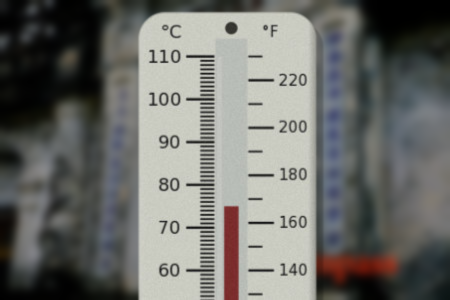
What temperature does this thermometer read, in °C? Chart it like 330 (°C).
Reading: 75 (°C)
